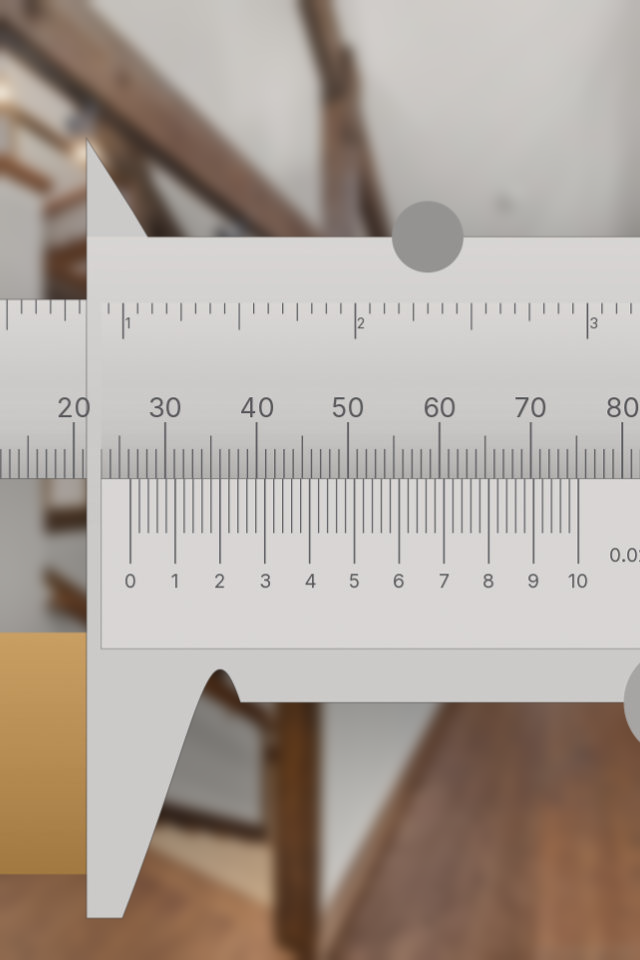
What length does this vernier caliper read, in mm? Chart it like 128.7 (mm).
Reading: 26.2 (mm)
